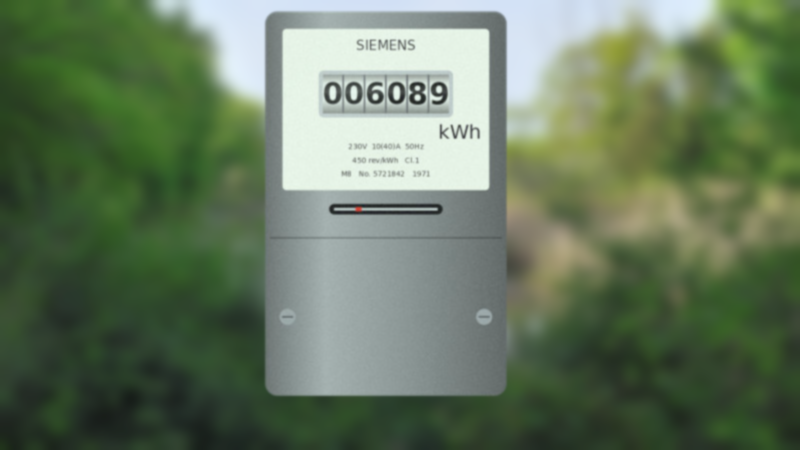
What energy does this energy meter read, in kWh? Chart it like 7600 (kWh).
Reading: 6089 (kWh)
